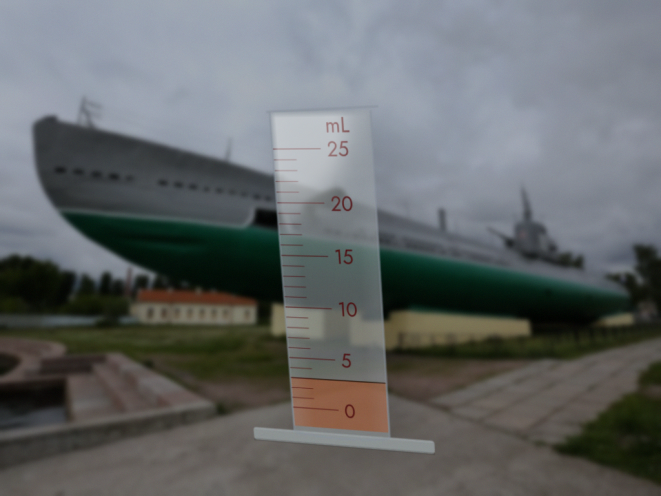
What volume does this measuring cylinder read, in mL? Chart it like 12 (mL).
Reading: 3 (mL)
